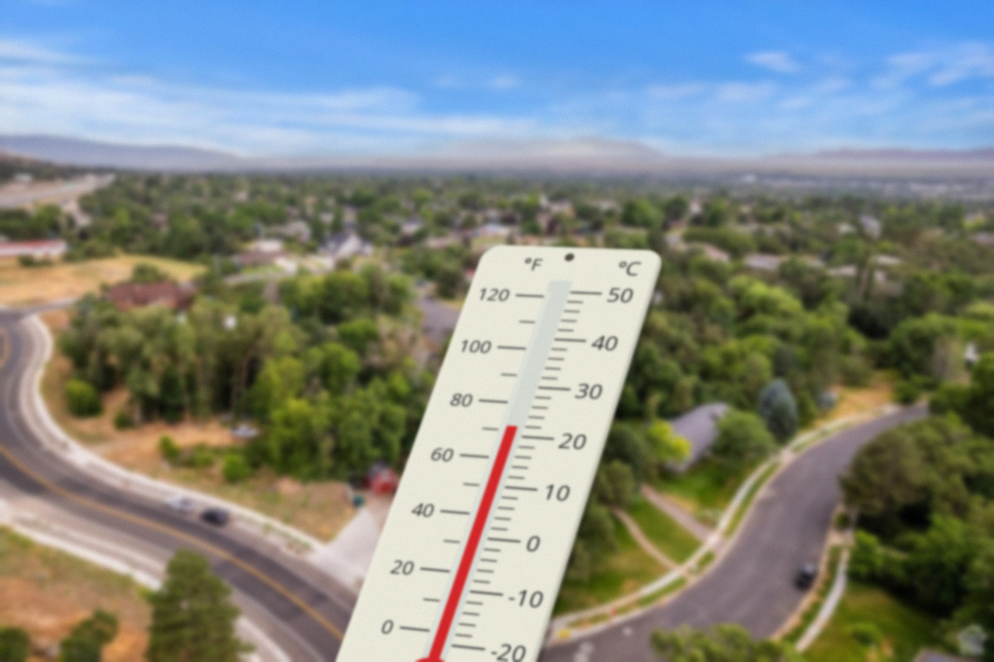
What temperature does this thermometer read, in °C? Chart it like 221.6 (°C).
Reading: 22 (°C)
